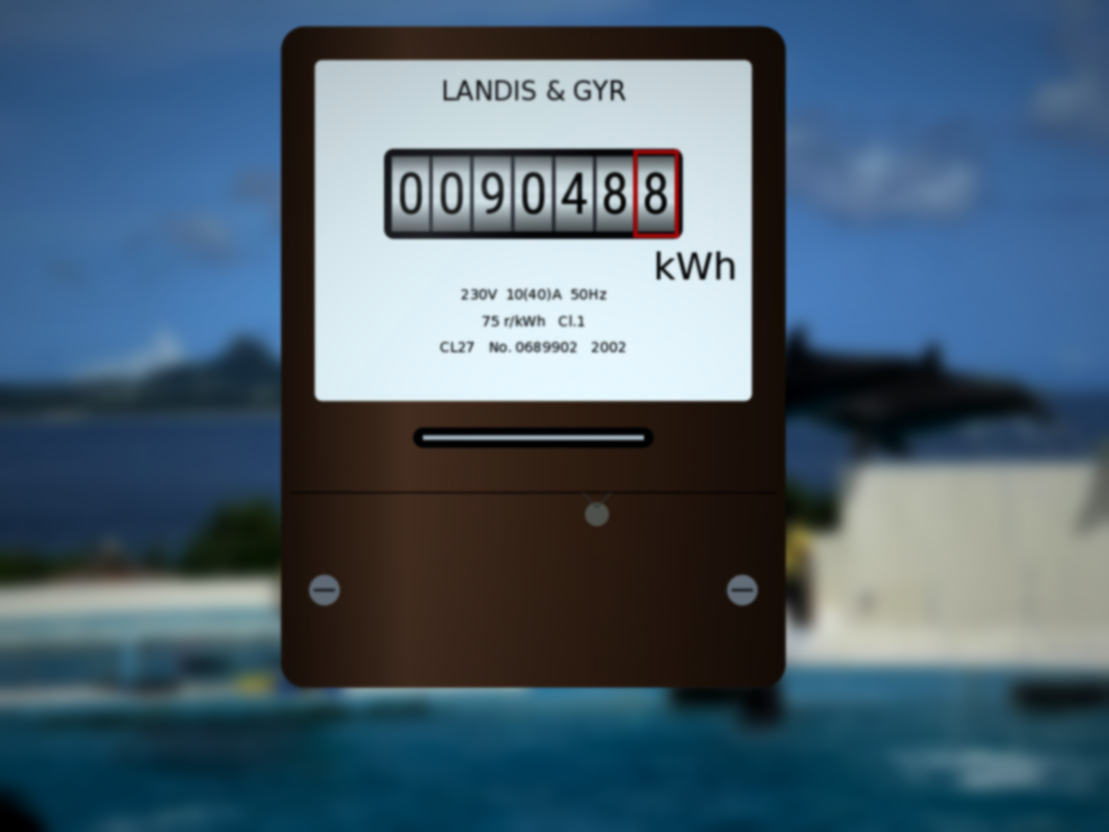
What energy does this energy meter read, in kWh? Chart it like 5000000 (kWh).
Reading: 9048.8 (kWh)
